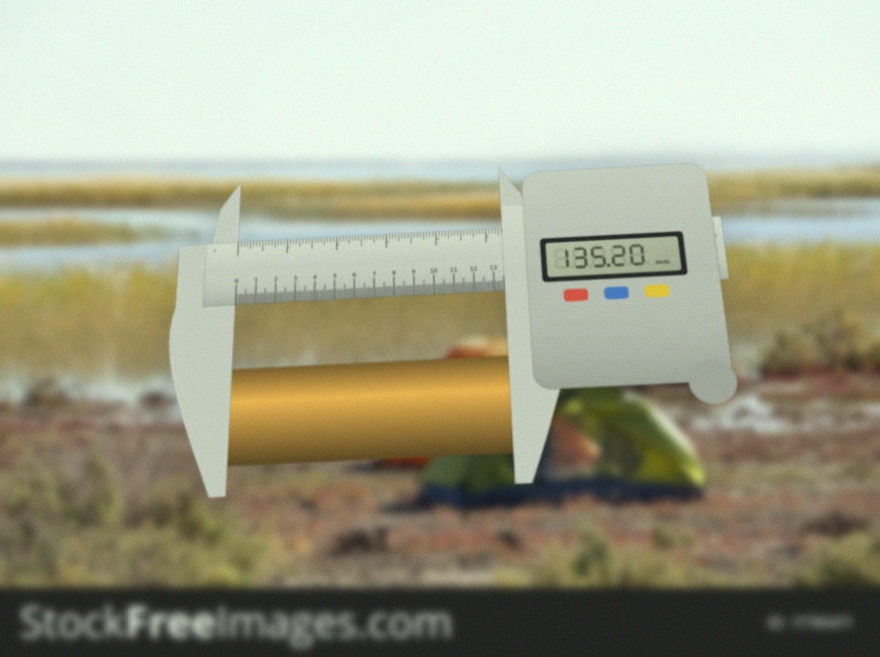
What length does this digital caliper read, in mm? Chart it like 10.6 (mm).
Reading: 135.20 (mm)
